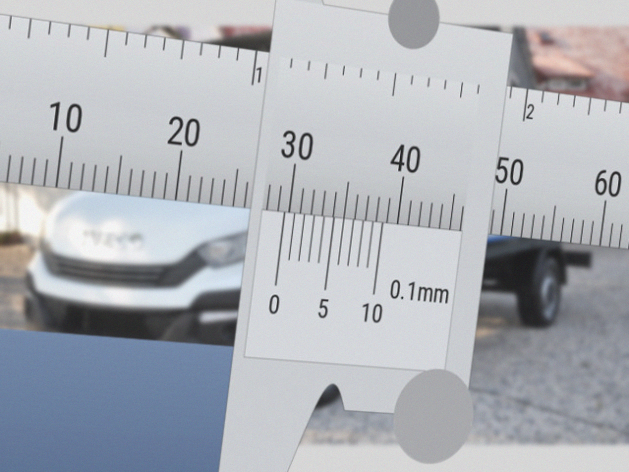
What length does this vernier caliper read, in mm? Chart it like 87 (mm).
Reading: 29.6 (mm)
